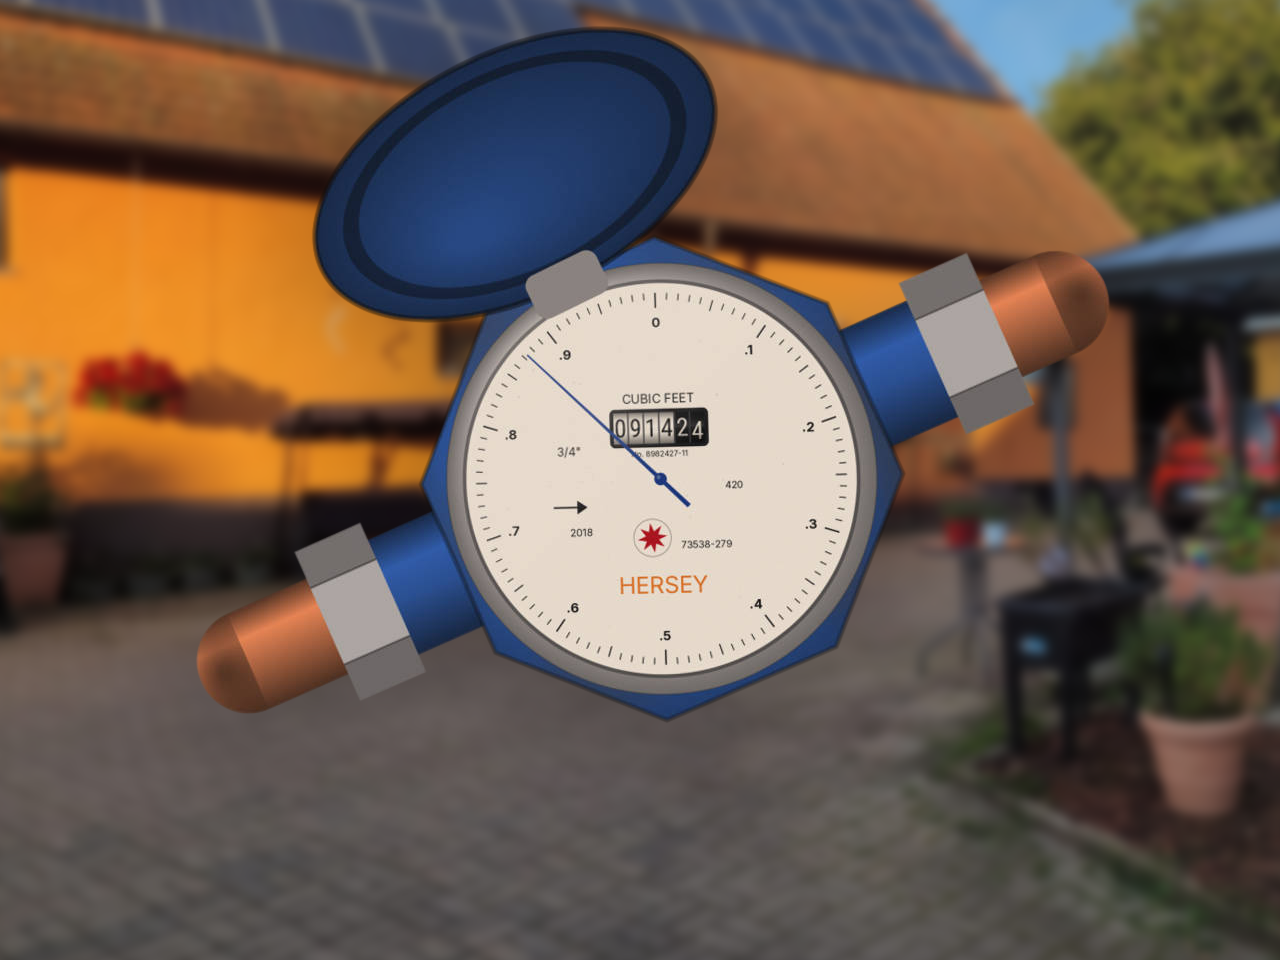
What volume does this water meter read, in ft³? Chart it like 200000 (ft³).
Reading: 91423.87 (ft³)
